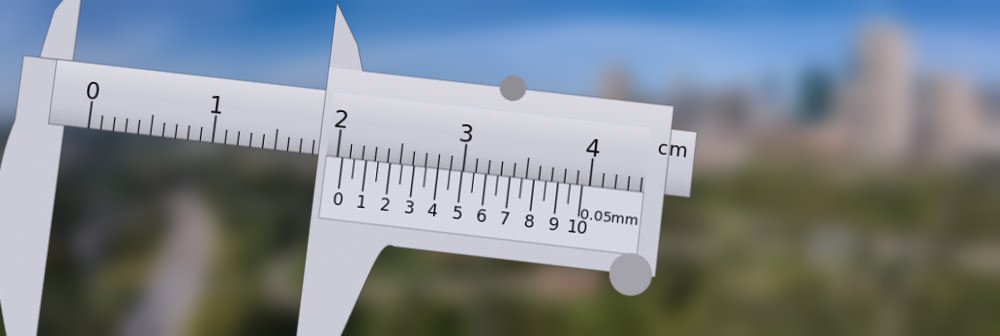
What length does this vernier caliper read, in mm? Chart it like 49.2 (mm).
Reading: 20.4 (mm)
